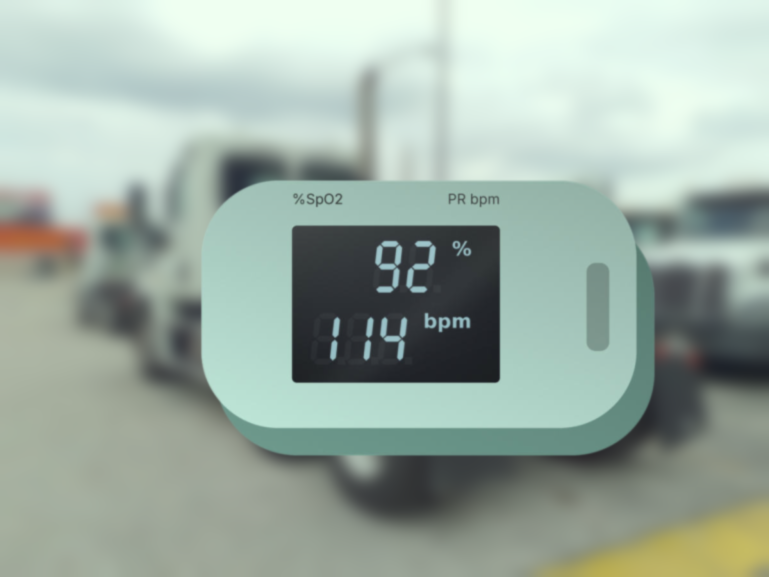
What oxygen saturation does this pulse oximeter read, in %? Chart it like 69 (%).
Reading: 92 (%)
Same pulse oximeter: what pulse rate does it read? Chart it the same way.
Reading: 114 (bpm)
